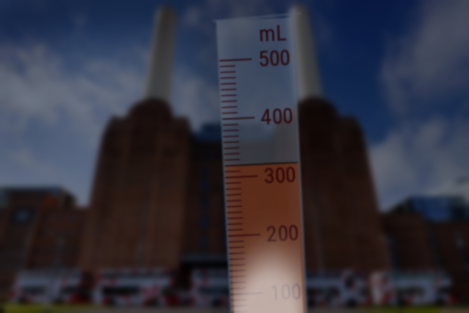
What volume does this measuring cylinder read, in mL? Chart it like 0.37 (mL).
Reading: 320 (mL)
